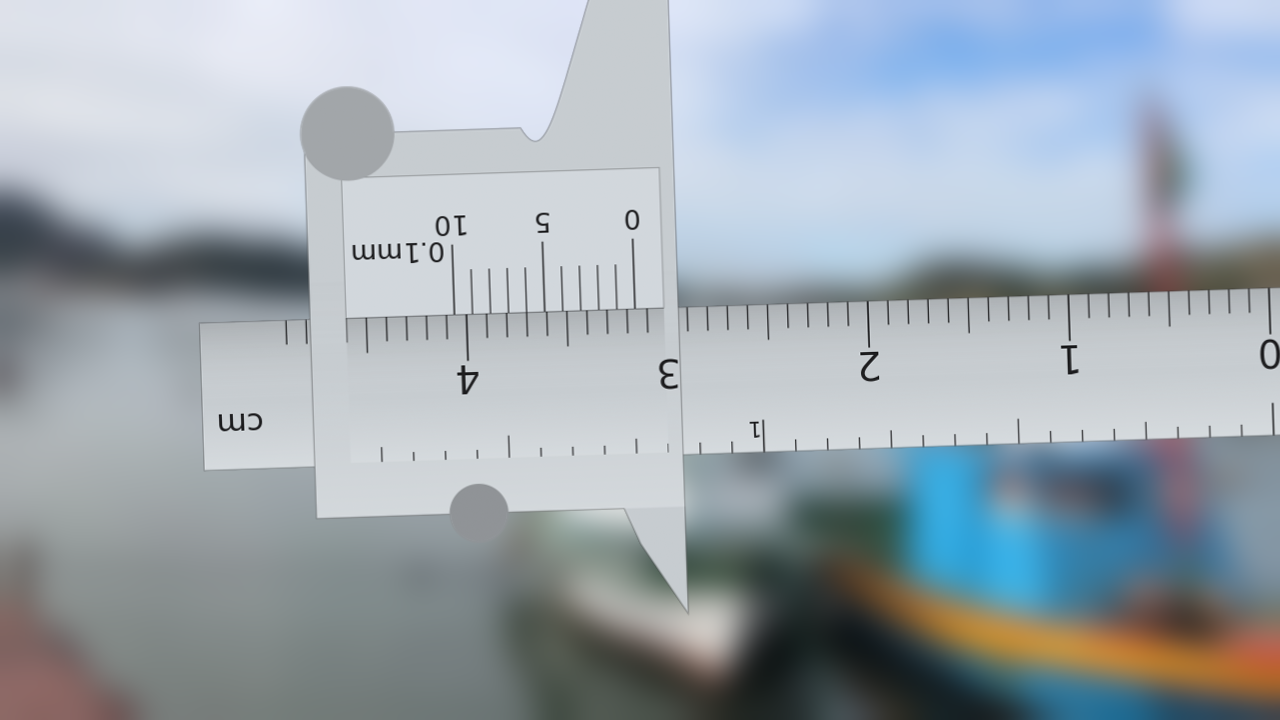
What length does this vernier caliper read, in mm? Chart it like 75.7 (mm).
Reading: 31.6 (mm)
